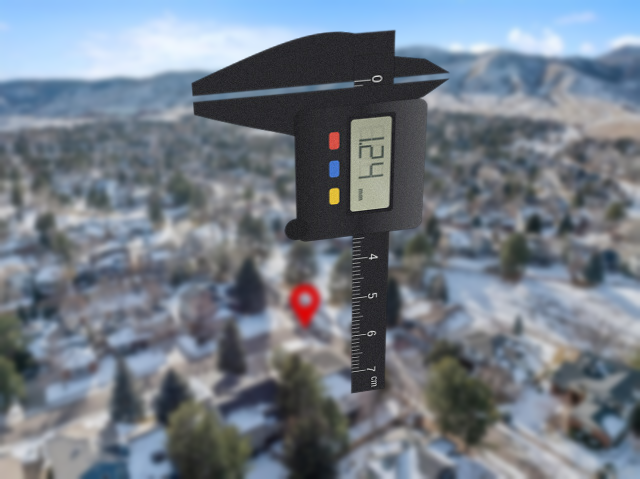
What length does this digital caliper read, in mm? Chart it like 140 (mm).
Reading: 1.24 (mm)
